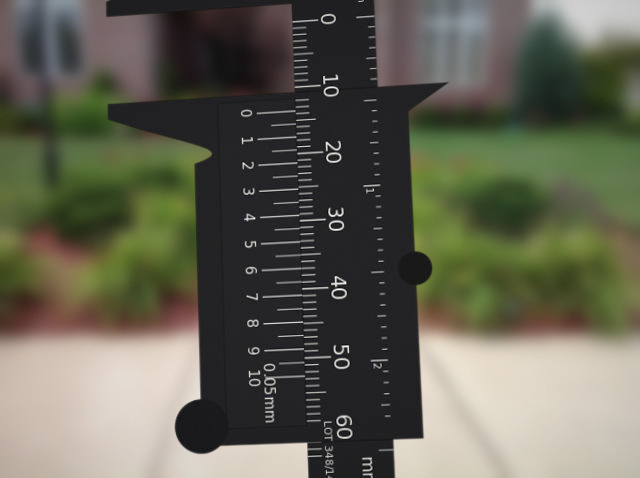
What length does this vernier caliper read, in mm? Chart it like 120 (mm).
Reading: 13.6 (mm)
